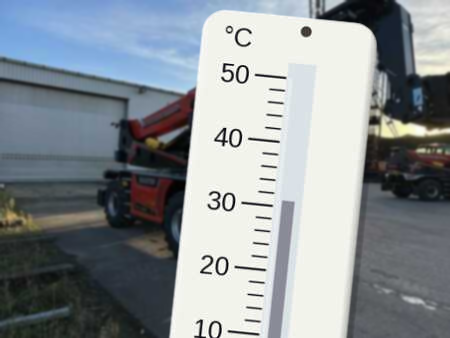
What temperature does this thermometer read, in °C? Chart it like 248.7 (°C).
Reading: 31 (°C)
